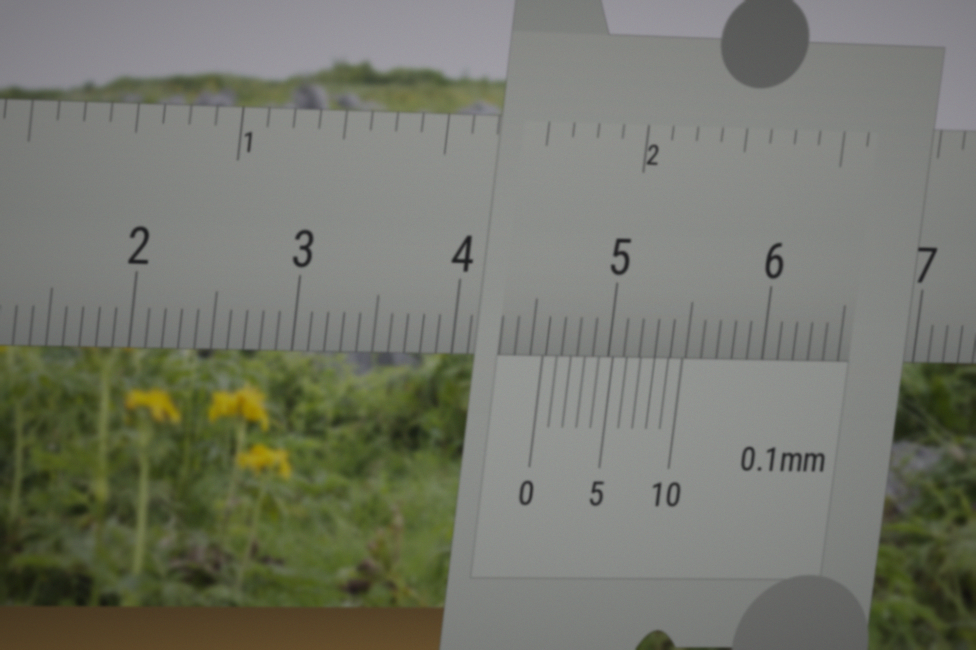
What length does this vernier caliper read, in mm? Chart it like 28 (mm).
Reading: 45.8 (mm)
